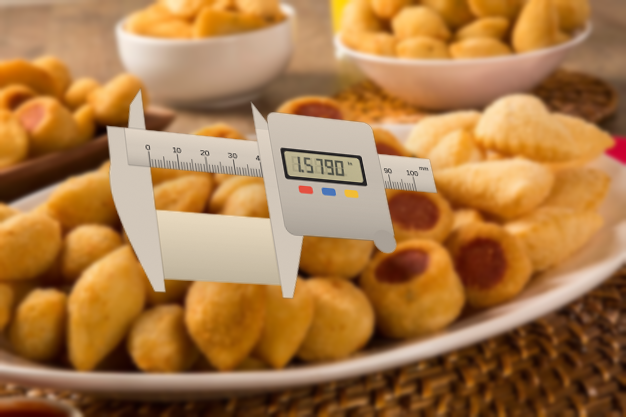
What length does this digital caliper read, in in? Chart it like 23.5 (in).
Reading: 1.5790 (in)
